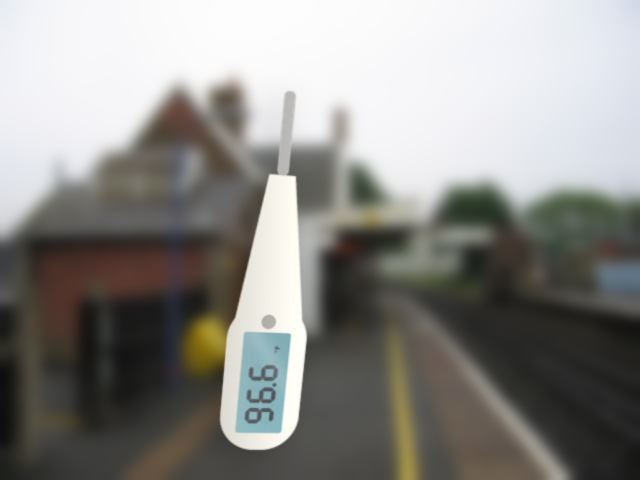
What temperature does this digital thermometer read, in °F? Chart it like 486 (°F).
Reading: 96.6 (°F)
